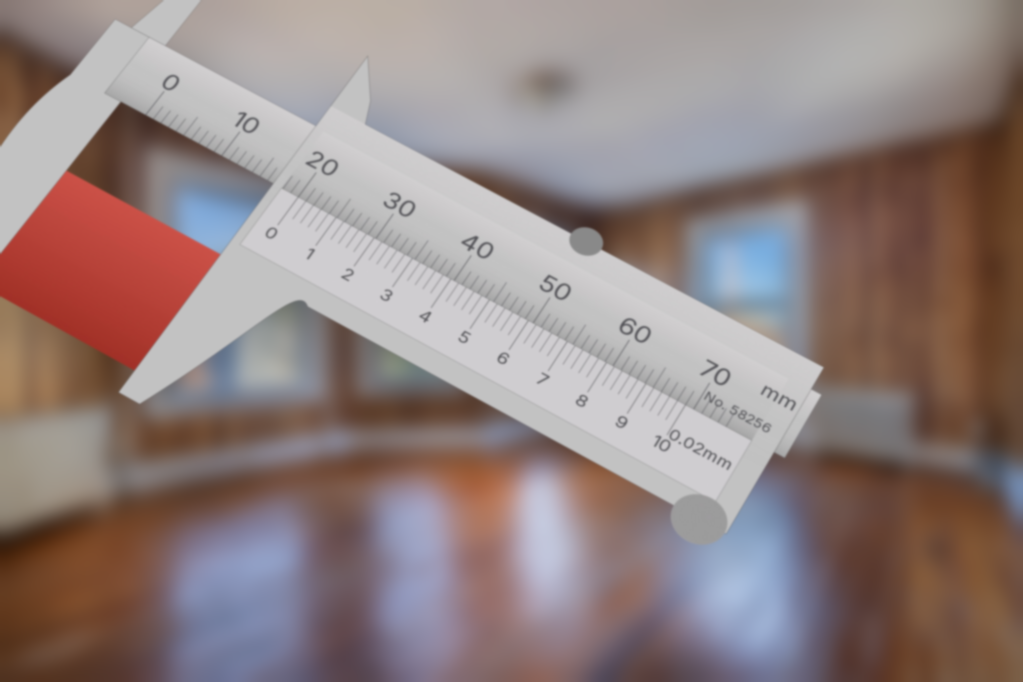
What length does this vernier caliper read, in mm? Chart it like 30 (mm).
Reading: 20.0 (mm)
